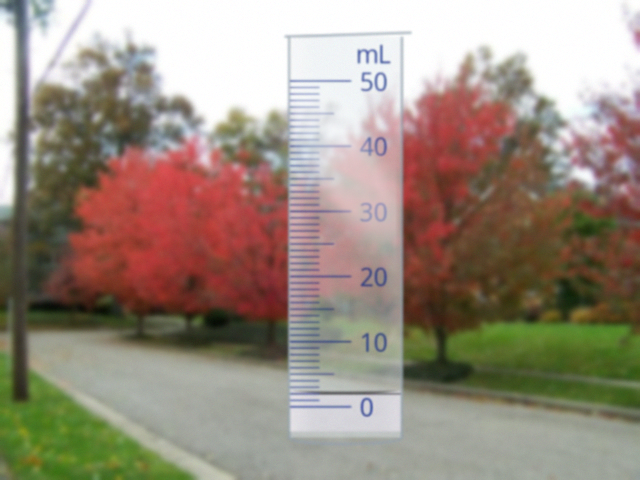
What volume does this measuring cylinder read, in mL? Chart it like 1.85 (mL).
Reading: 2 (mL)
